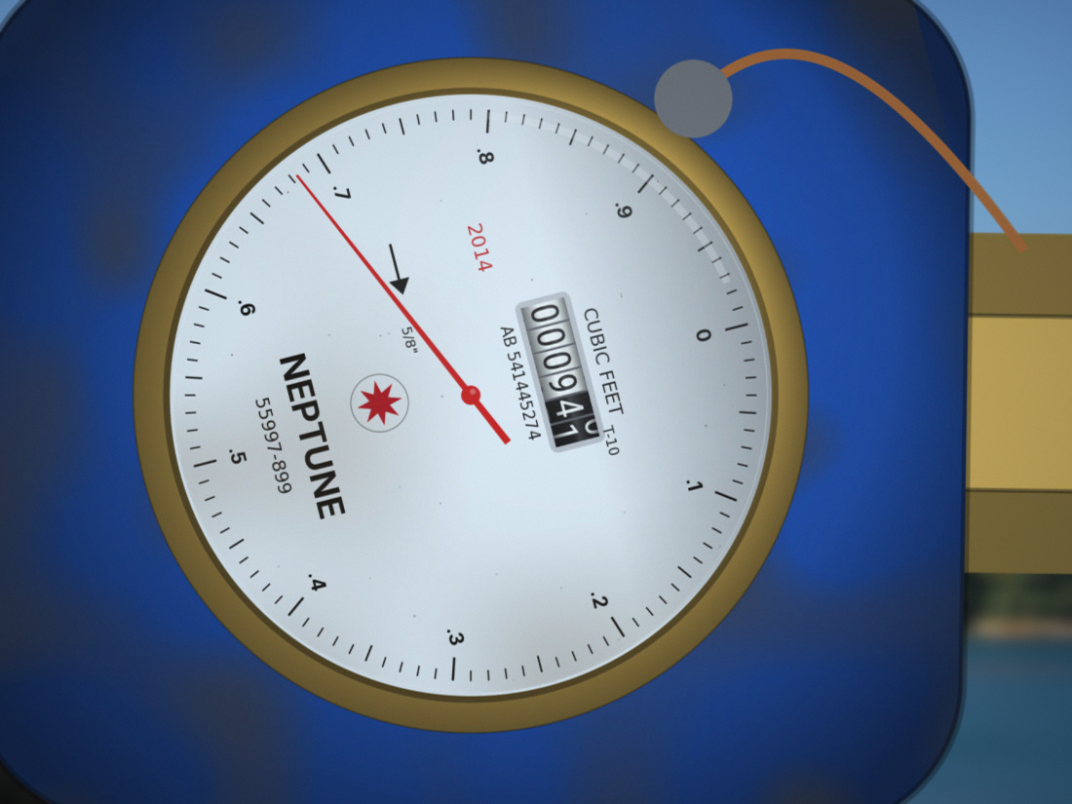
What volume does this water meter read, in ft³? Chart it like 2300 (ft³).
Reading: 940.68 (ft³)
